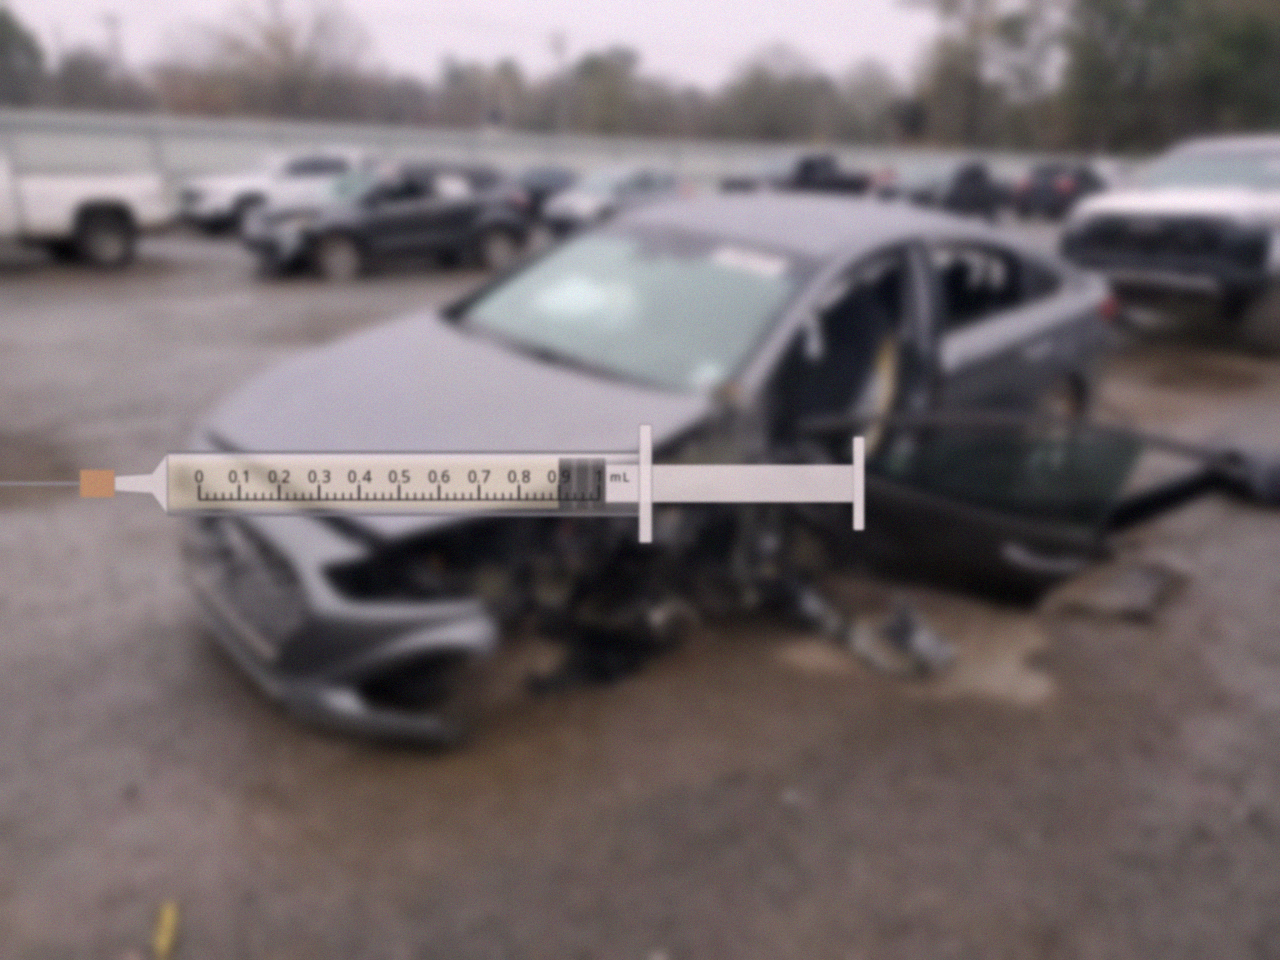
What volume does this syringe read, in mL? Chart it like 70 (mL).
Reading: 0.9 (mL)
